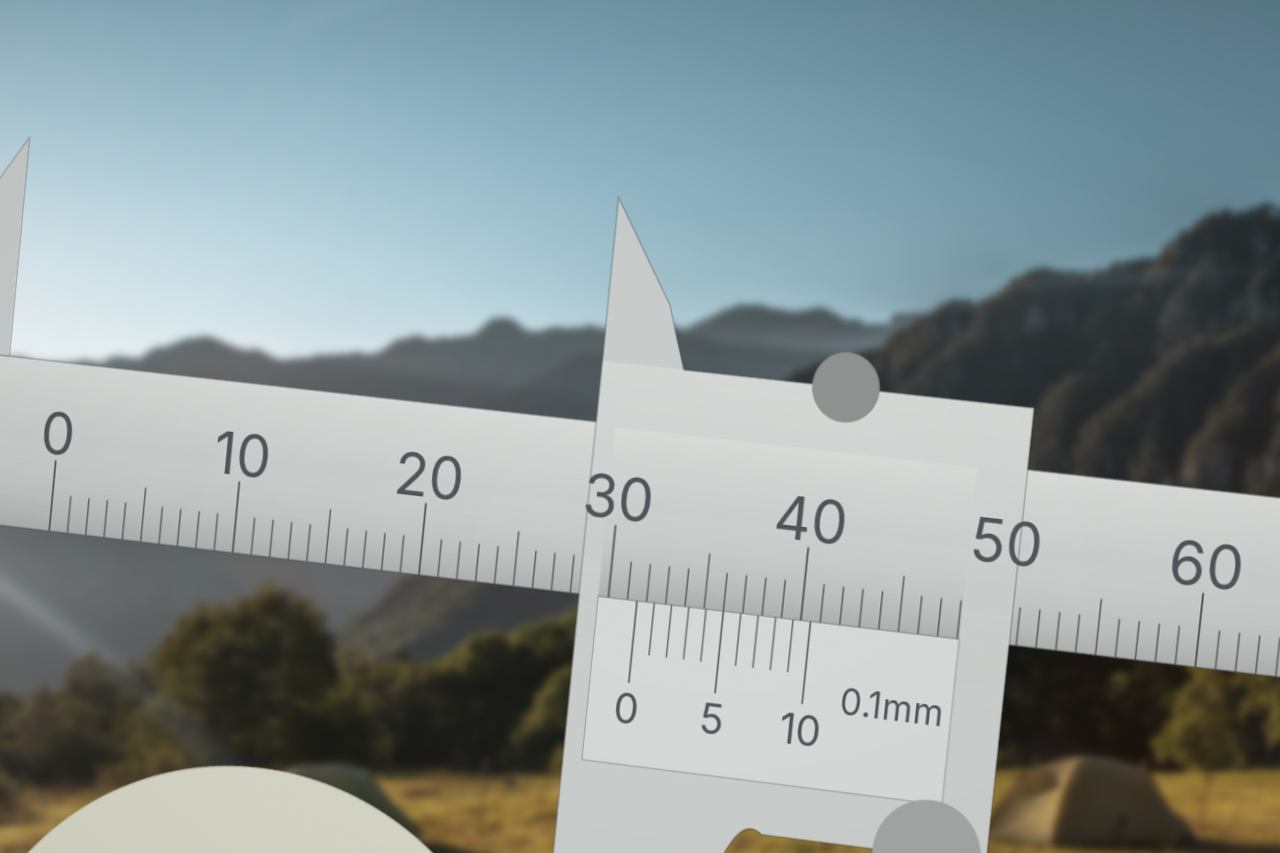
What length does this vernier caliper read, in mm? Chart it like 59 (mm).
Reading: 31.5 (mm)
